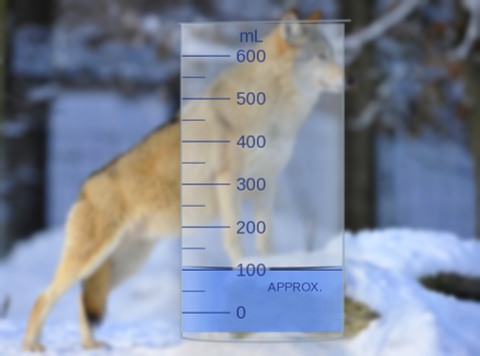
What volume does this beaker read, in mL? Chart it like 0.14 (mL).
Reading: 100 (mL)
